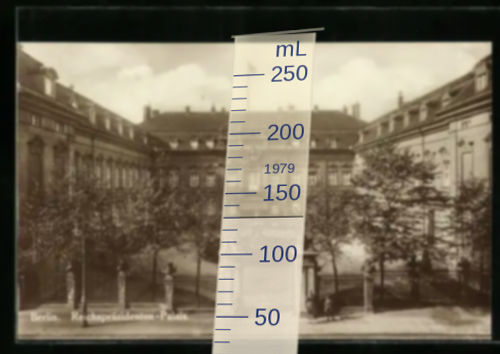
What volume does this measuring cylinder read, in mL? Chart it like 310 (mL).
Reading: 130 (mL)
